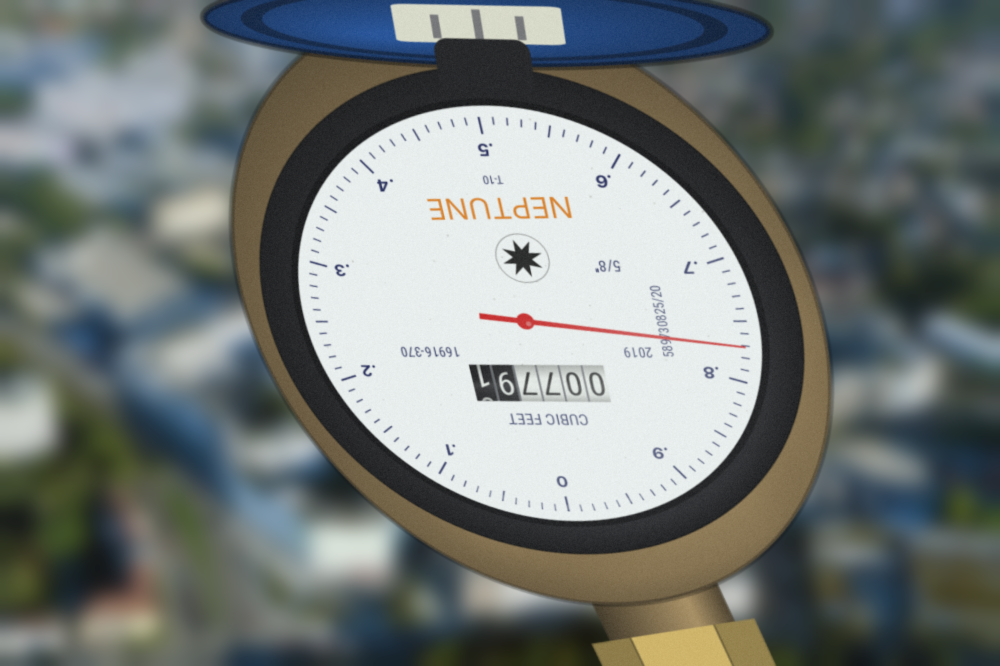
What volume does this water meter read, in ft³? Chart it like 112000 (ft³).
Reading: 7790.77 (ft³)
